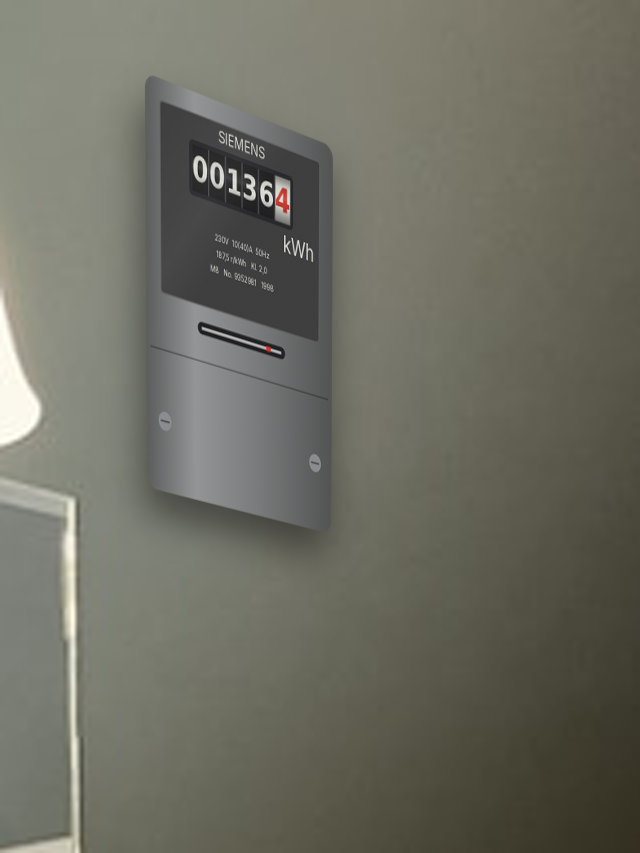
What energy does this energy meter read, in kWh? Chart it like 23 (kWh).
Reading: 136.4 (kWh)
